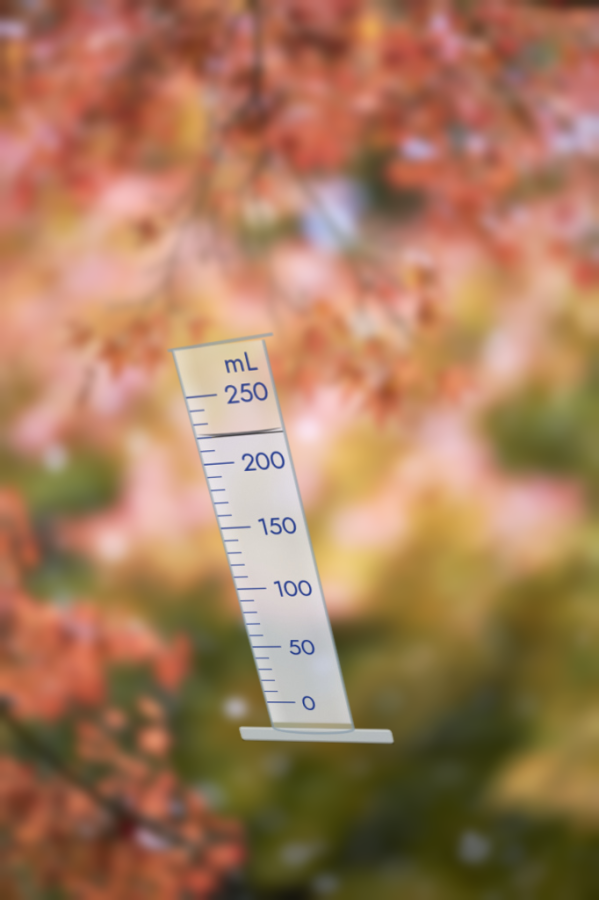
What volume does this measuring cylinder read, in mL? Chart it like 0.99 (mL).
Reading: 220 (mL)
